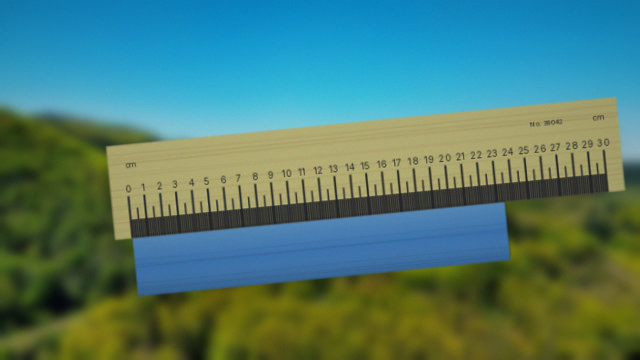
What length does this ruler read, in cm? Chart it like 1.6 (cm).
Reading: 23.5 (cm)
